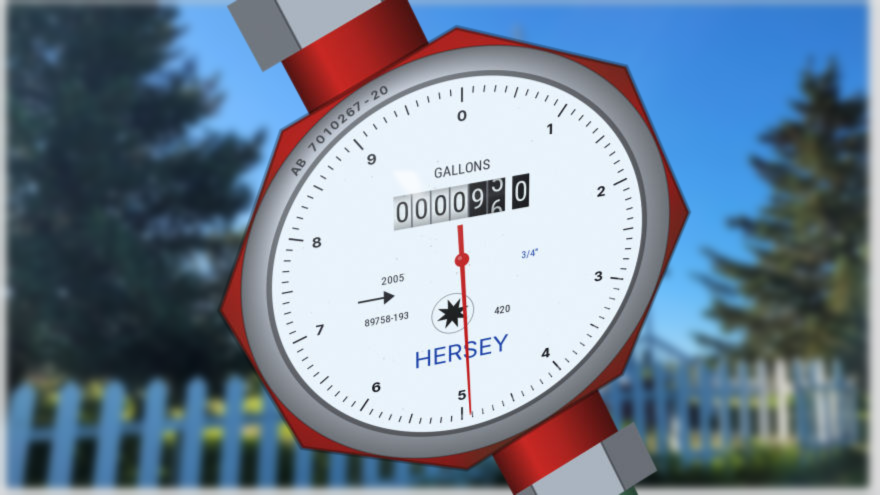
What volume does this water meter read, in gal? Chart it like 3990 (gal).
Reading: 954.9 (gal)
